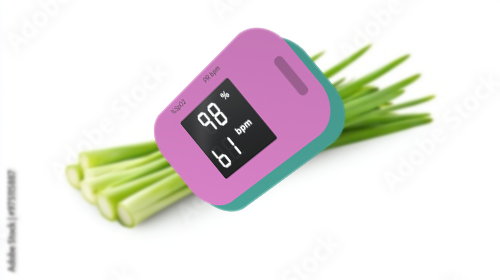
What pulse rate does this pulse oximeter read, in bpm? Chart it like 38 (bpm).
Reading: 61 (bpm)
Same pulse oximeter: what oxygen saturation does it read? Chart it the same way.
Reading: 98 (%)
